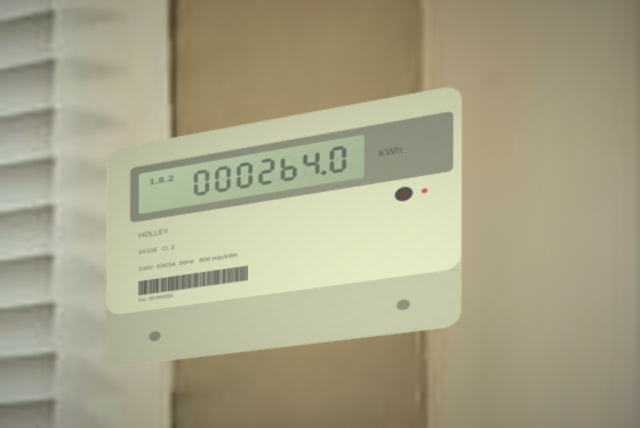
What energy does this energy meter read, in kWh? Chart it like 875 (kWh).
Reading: 264.0 (kWh)
